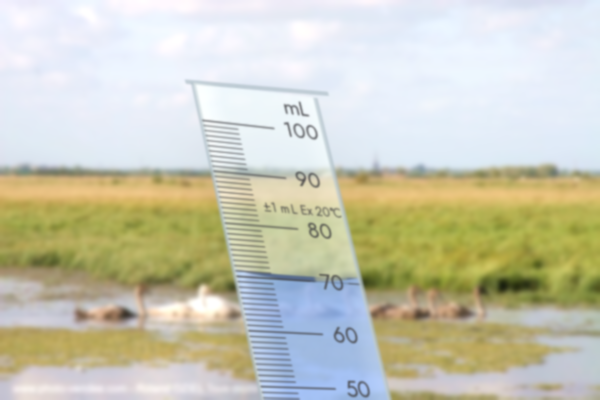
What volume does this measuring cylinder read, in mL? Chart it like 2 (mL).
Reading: 70 (mL)
